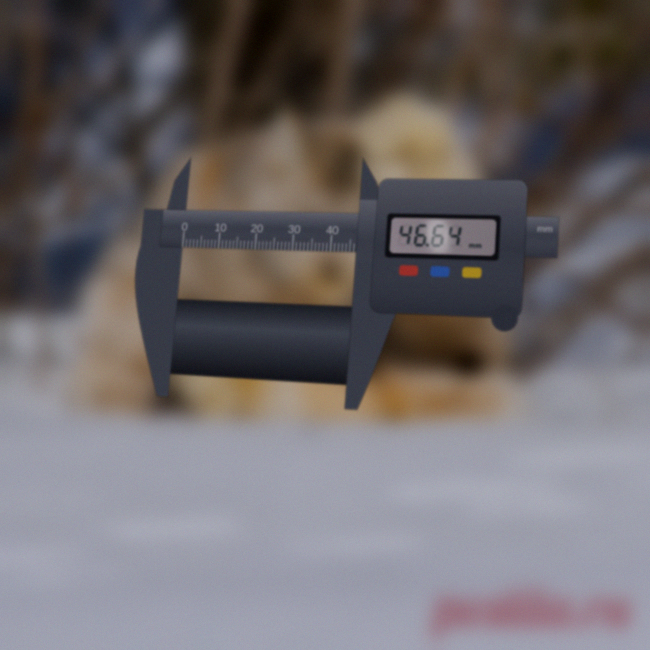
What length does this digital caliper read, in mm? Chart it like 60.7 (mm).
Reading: 46.64 (mm)
